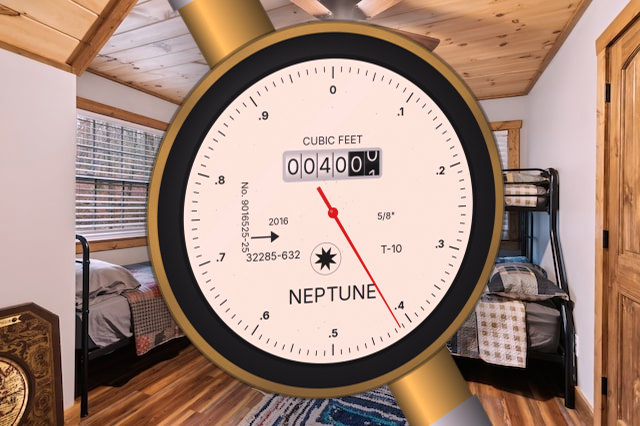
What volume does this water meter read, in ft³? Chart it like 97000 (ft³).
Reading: 4000.41 (ft³)
